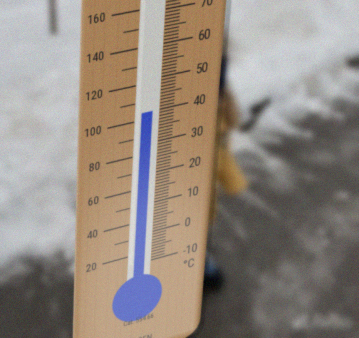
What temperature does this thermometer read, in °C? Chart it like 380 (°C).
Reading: 40 (°C)
